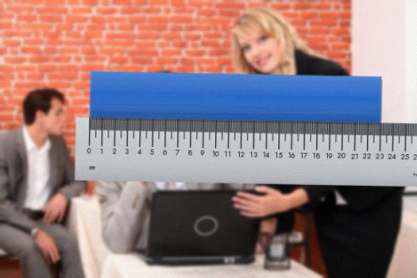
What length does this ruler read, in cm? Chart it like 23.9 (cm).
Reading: 23 (cm)
